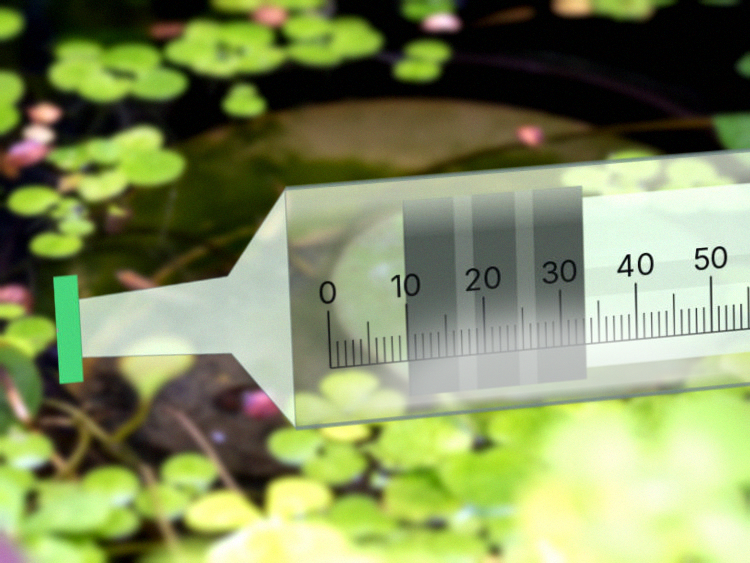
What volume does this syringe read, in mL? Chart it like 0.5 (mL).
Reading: 10 (mL)
